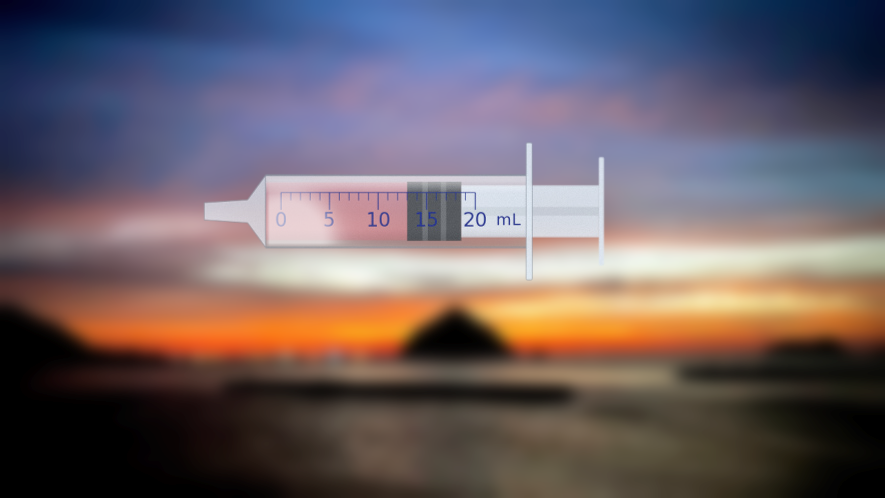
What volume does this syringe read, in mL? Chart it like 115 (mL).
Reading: 13 (mL)
